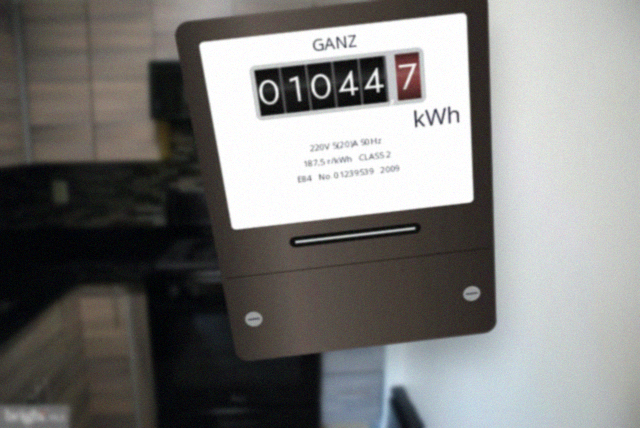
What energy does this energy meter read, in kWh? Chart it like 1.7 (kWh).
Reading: 1044.7 (kWh)
